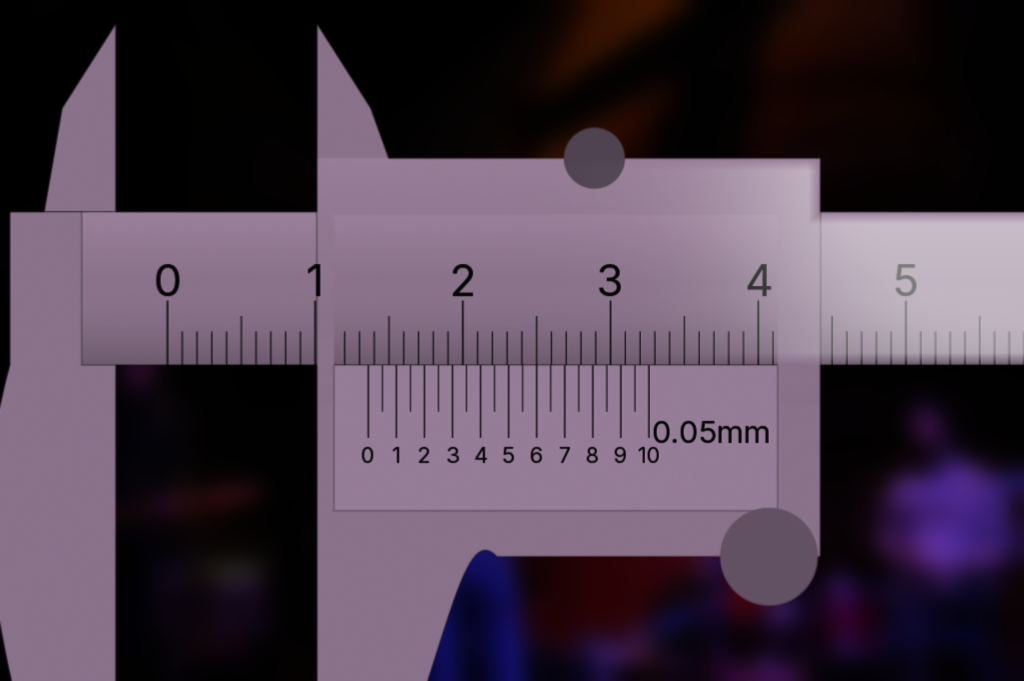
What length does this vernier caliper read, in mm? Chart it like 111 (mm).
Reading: 13.6 (mm)
